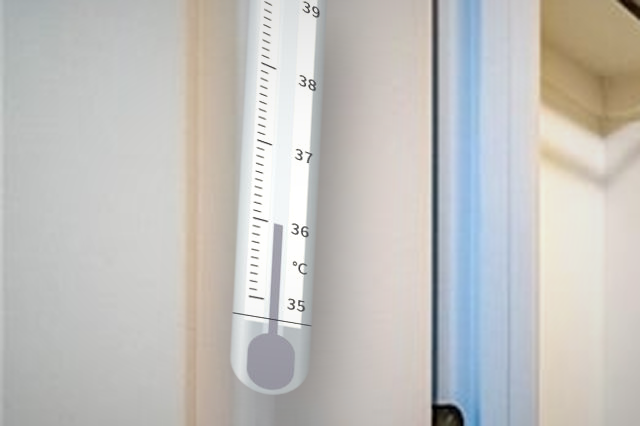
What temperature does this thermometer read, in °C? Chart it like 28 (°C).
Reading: 36 (°C)
